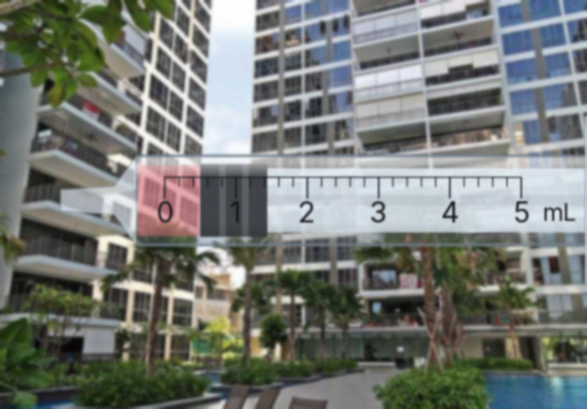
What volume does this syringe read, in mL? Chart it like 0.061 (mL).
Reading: 0.5 (mL)
